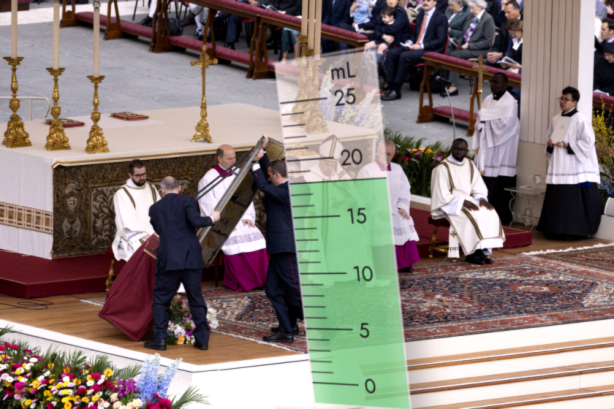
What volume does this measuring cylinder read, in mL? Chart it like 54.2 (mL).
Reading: 18 (mL)
